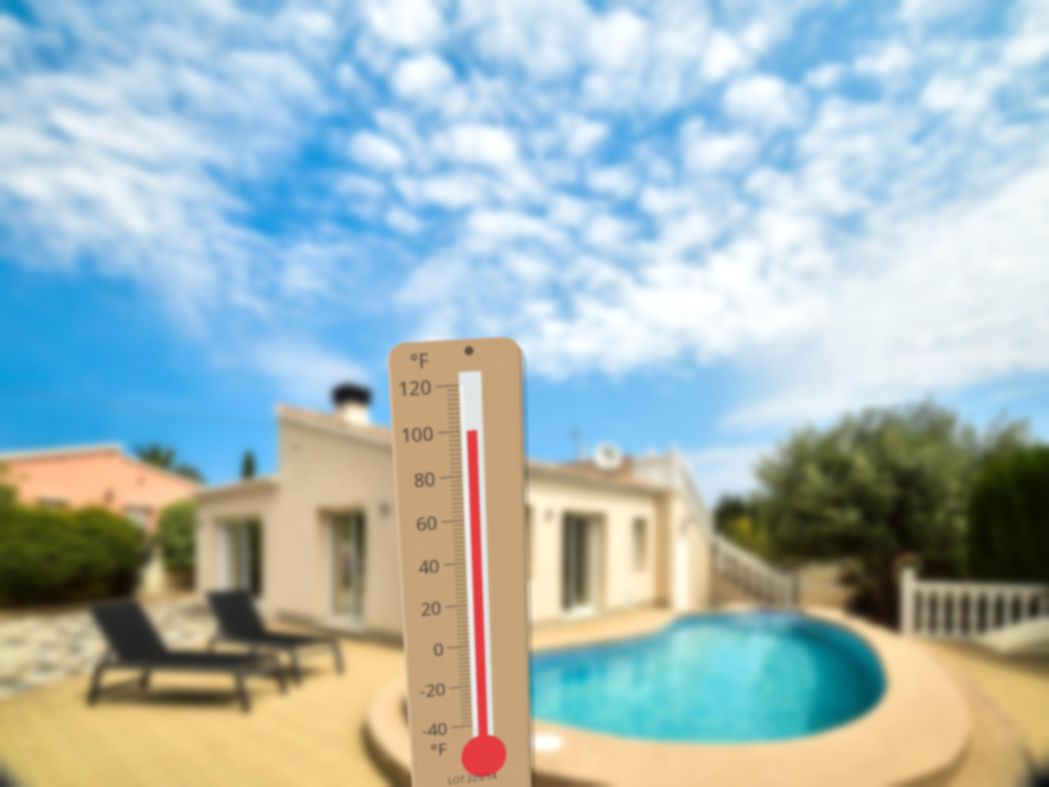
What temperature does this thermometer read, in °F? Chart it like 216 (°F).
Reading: 100 (°F)
